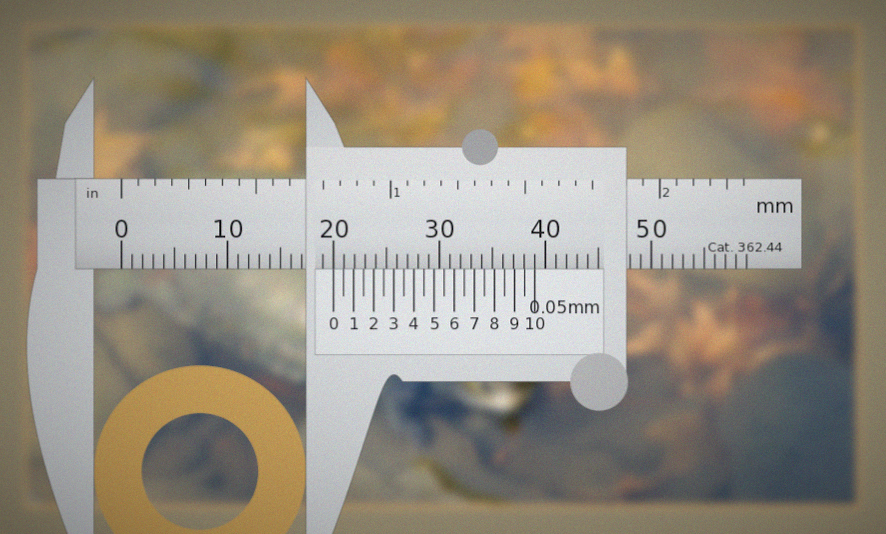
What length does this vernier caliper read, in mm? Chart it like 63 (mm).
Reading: 20.0 (mm)
